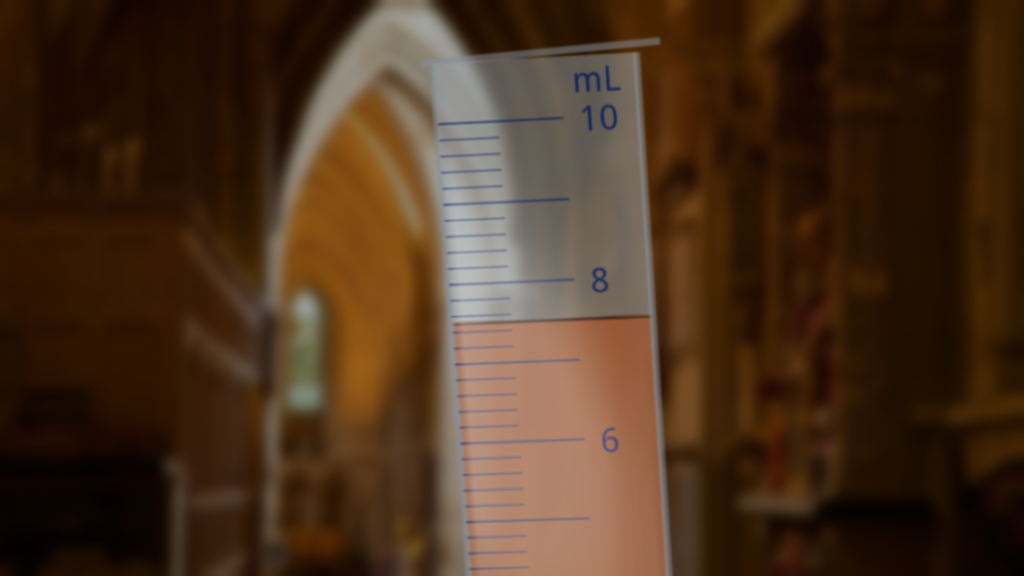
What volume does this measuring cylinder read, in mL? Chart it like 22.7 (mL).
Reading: 7.5 (mL)
